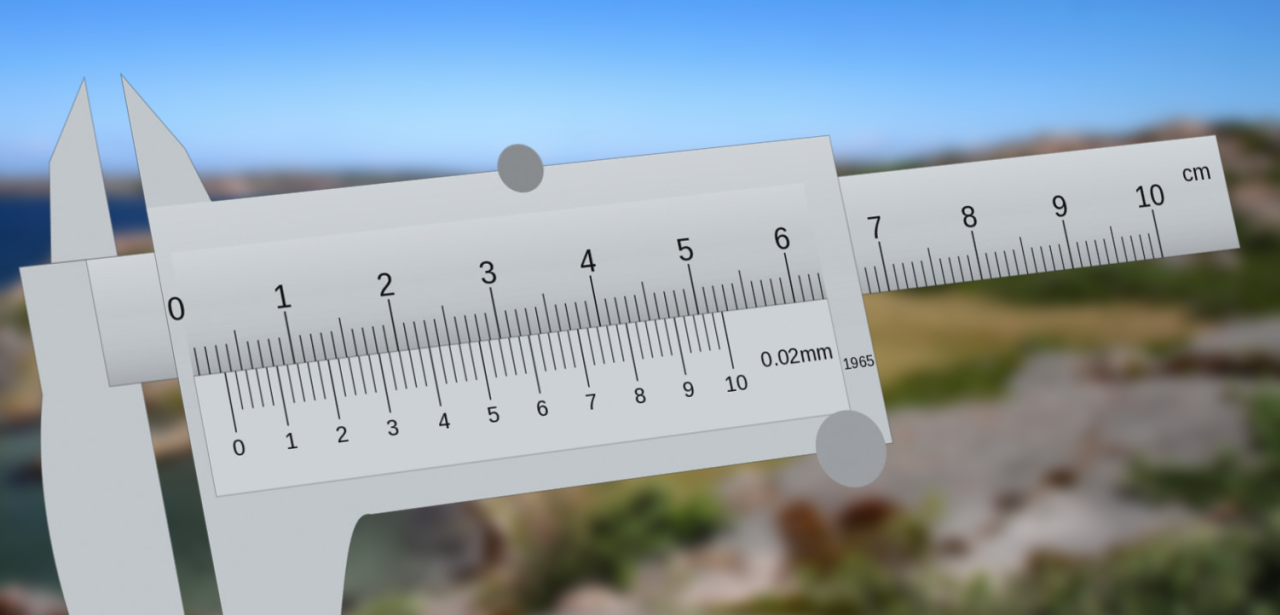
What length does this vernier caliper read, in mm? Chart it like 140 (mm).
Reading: 3.4 (mm)
